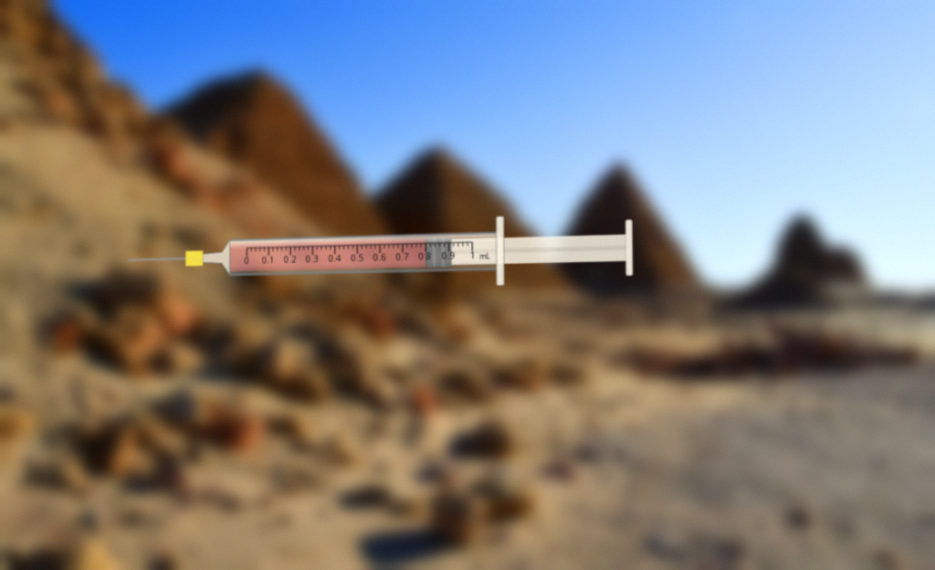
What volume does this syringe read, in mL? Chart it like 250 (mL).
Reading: 0.8 (mL)
